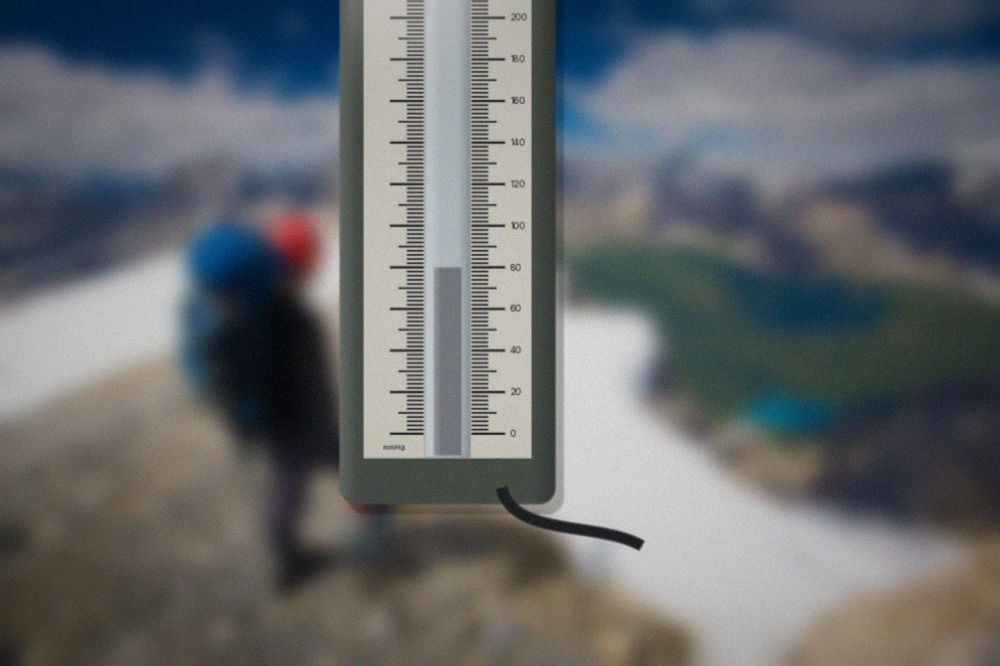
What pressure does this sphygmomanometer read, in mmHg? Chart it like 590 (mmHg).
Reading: 80 (mmHg)
